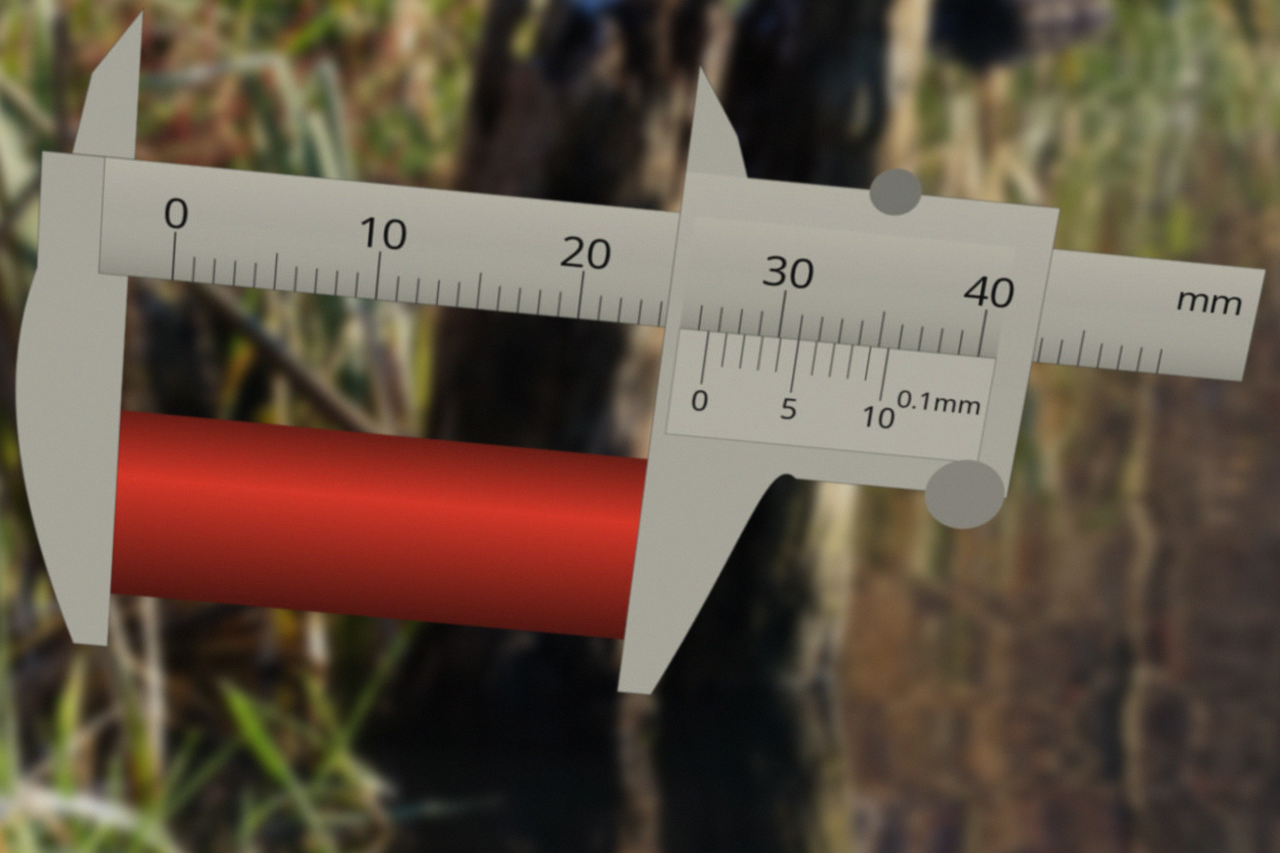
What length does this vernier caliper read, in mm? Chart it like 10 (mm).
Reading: 26.5 (mm)
